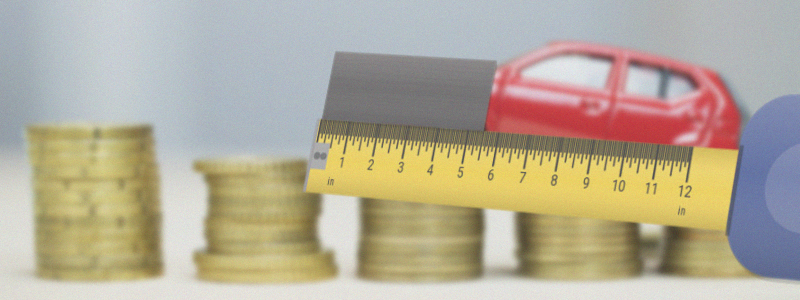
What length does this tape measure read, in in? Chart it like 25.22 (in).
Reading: 5.5 (in)
